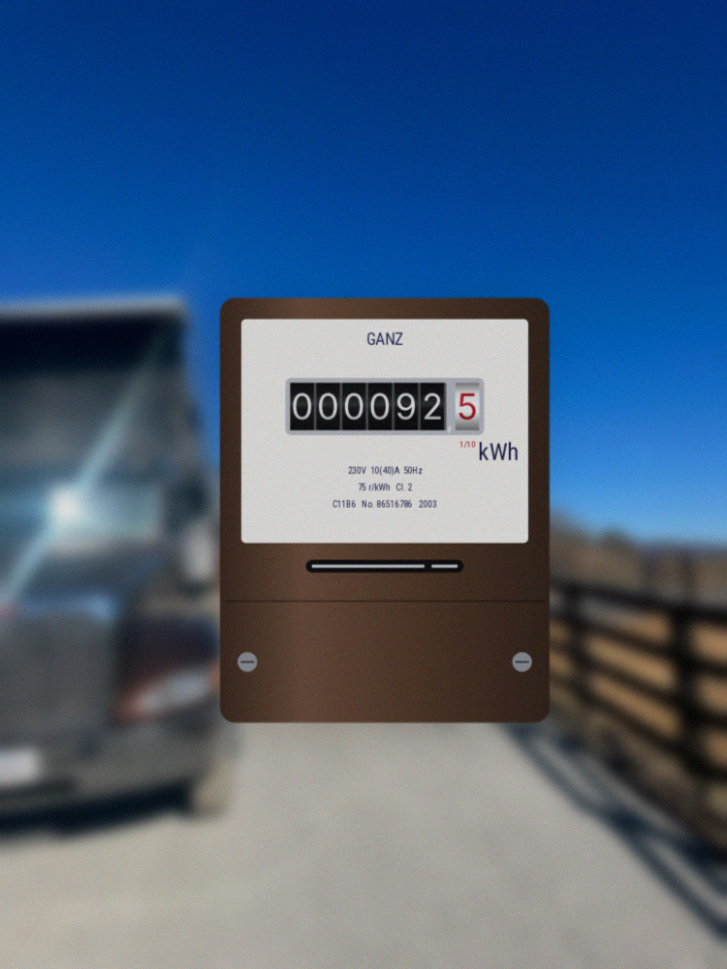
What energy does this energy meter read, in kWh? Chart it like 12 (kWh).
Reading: 92.5 (kWh)
